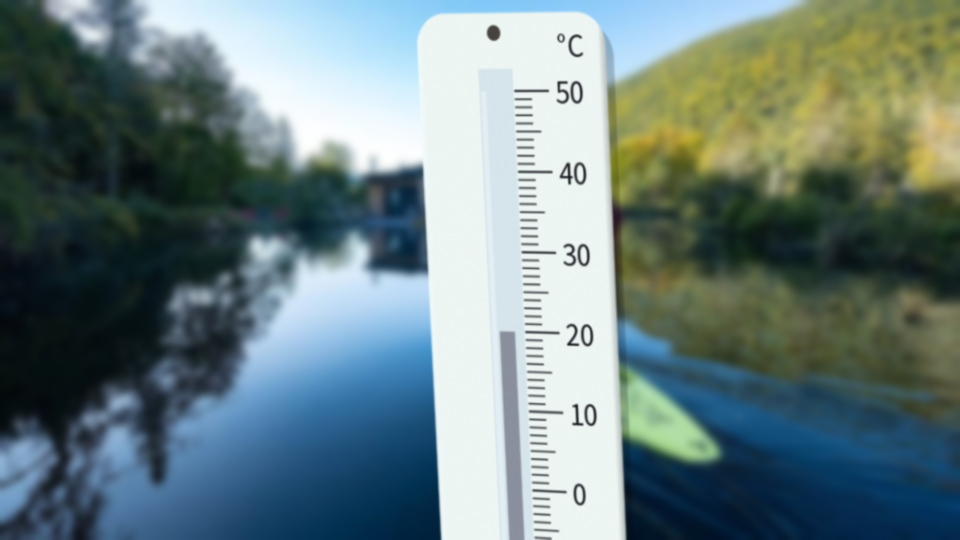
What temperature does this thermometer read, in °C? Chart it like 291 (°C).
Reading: 20 (°C)
